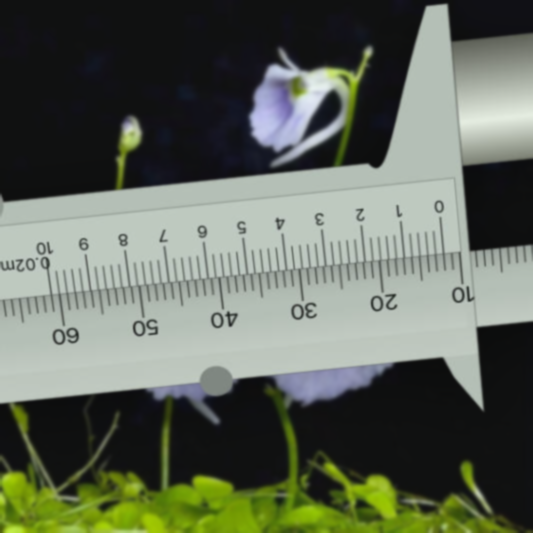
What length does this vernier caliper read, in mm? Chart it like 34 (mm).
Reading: 12.0 (mm)
